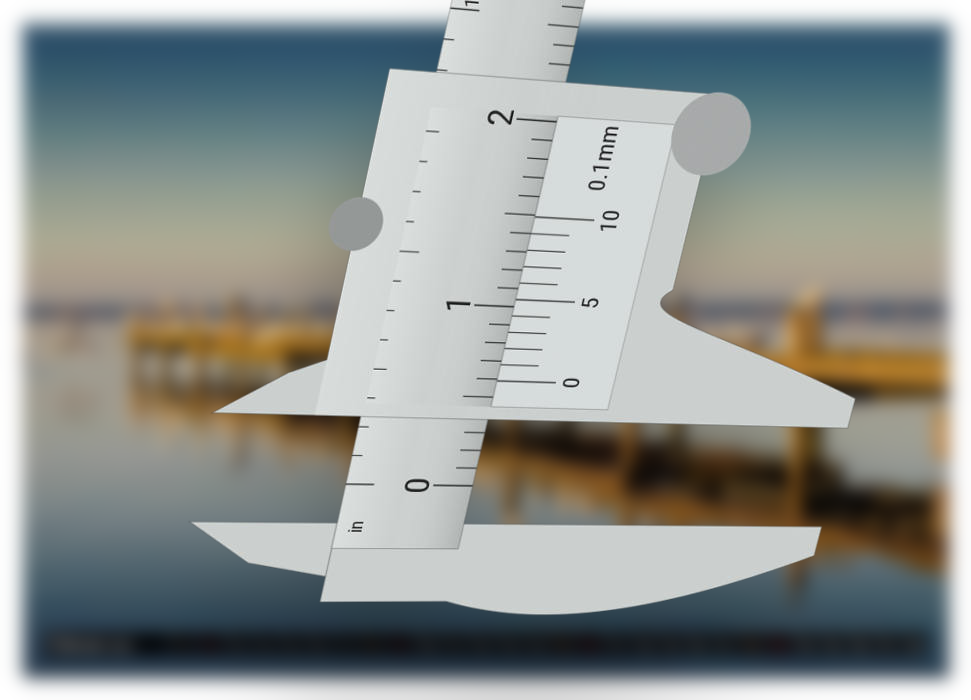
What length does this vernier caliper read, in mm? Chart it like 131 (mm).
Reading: 5.9 (mm)
